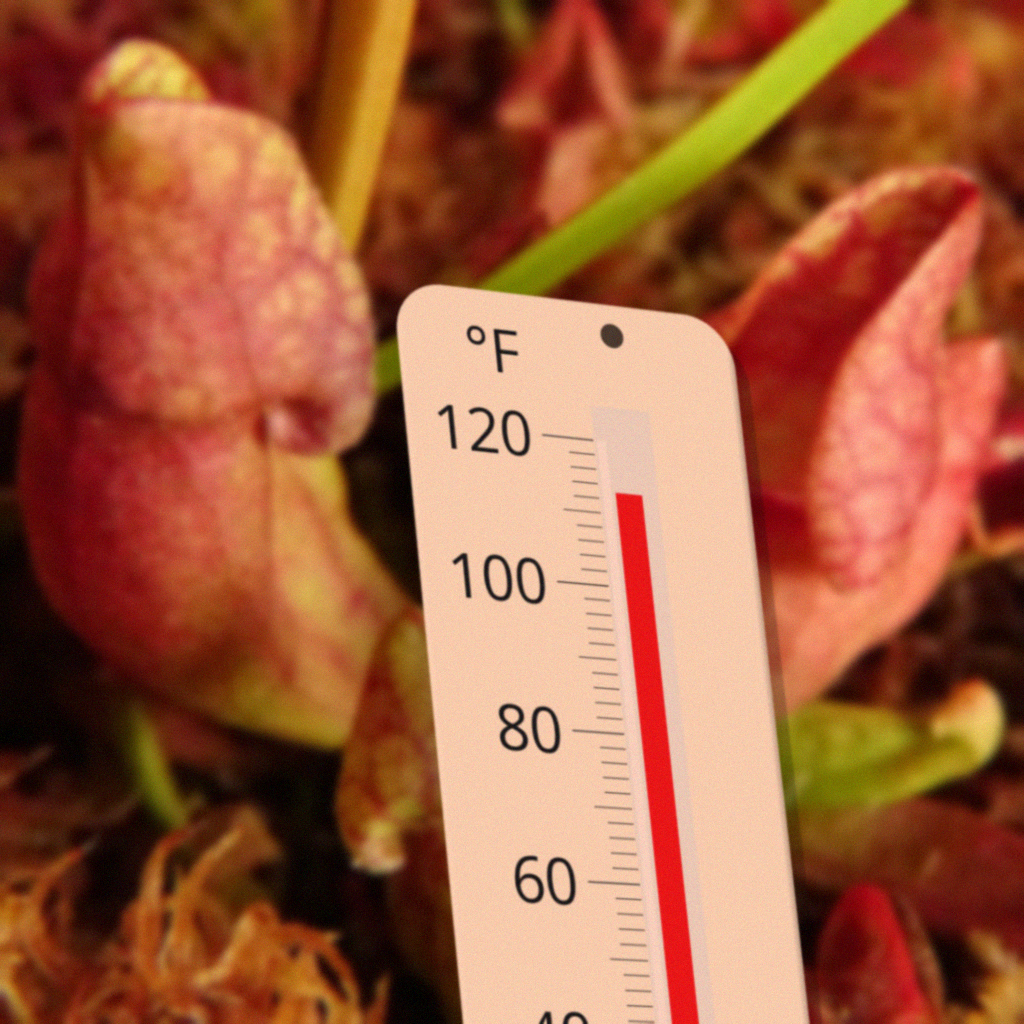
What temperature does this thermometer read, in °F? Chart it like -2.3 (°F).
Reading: 113 (°F)
